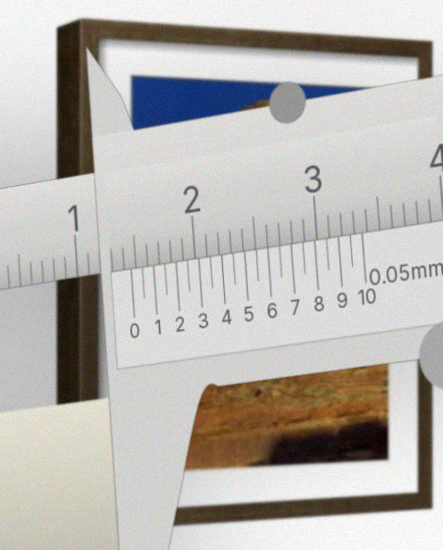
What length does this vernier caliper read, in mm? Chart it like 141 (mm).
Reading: 14.6 (mm)
